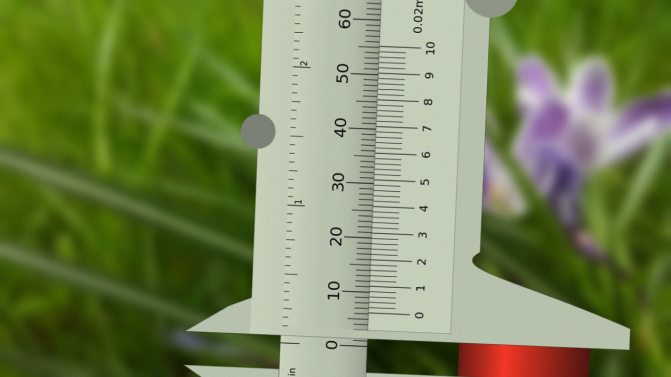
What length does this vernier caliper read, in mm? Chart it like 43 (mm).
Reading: 6.2 (mm)
